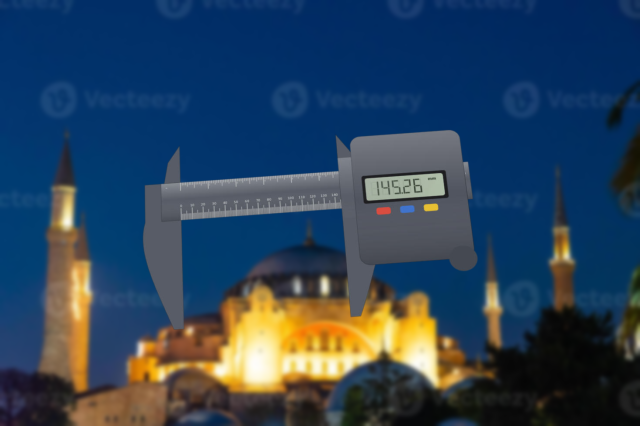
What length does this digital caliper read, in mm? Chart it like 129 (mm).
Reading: 145.26 (mm)
